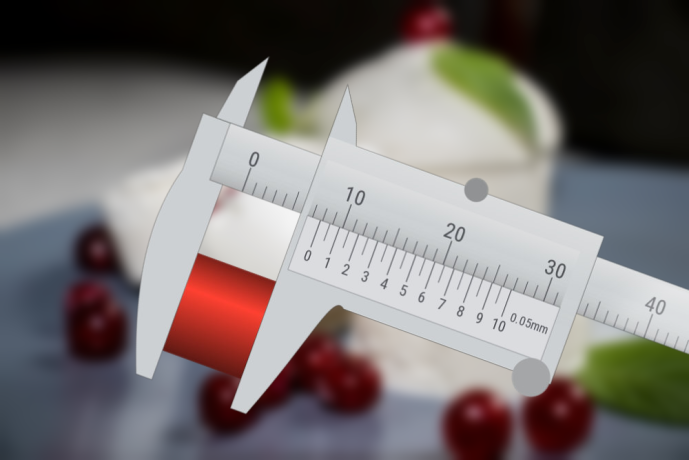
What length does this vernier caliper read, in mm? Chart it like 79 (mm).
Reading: 7.8 (mm)
